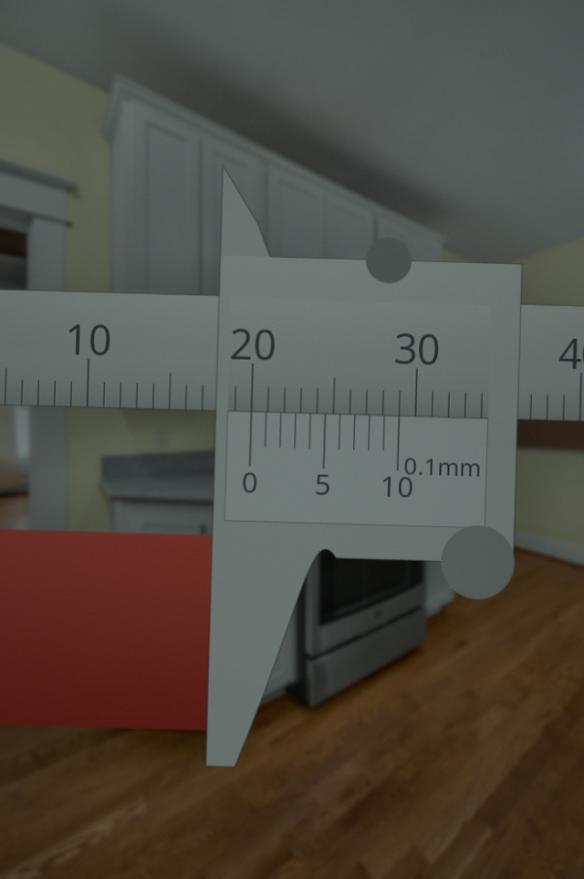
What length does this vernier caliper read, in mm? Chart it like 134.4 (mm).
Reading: 20.0 (mm)
